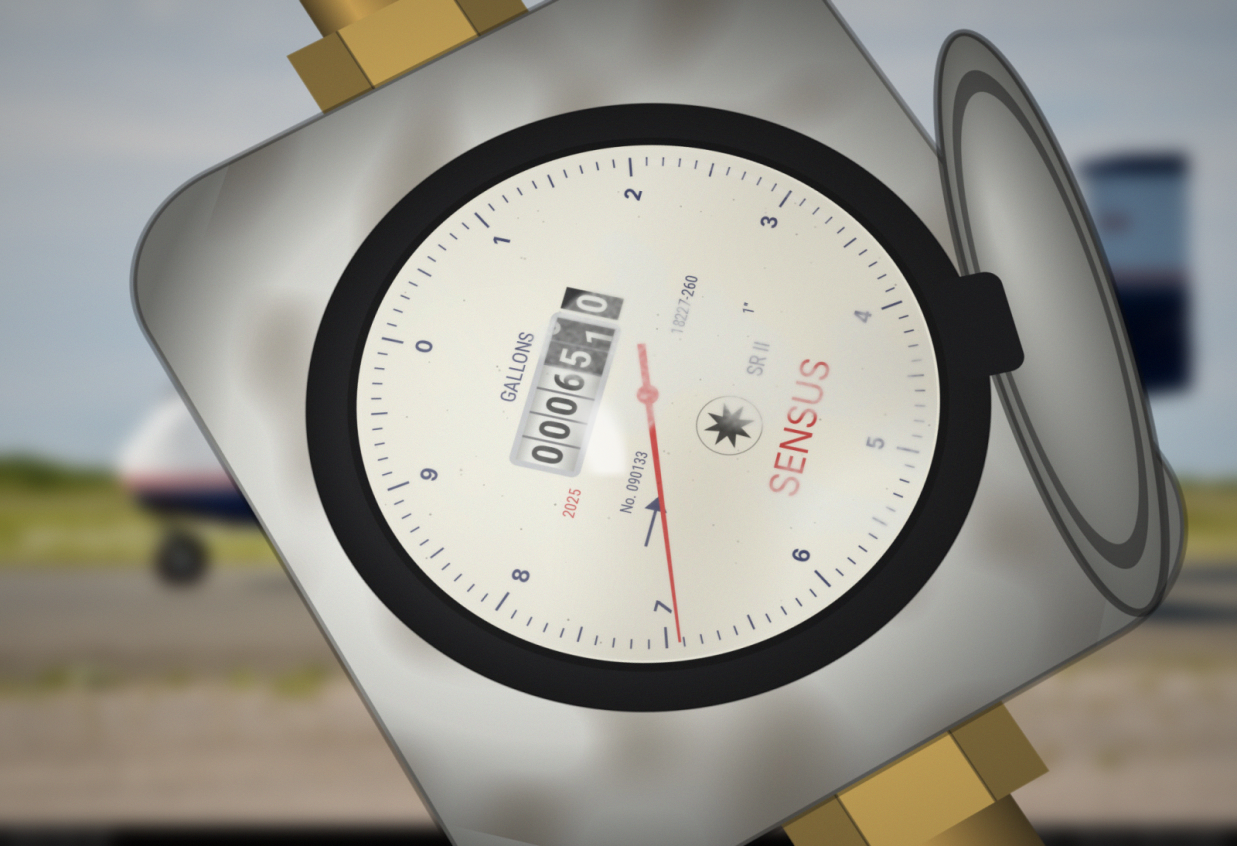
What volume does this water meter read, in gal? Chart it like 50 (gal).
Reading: 6506.9 (gal)
